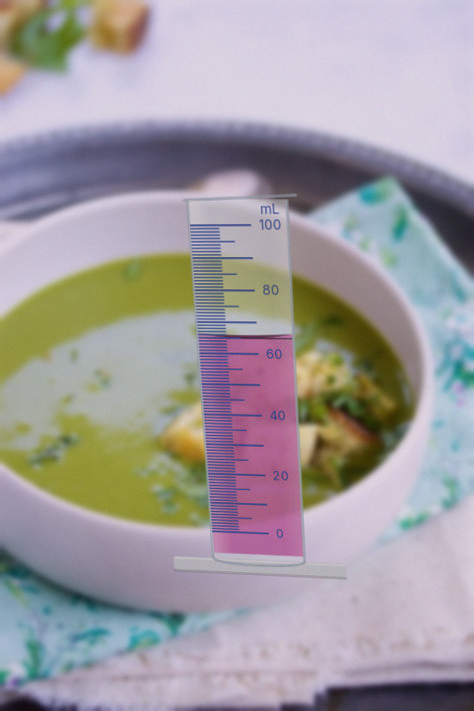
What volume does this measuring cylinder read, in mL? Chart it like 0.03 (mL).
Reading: 65 (mL)
